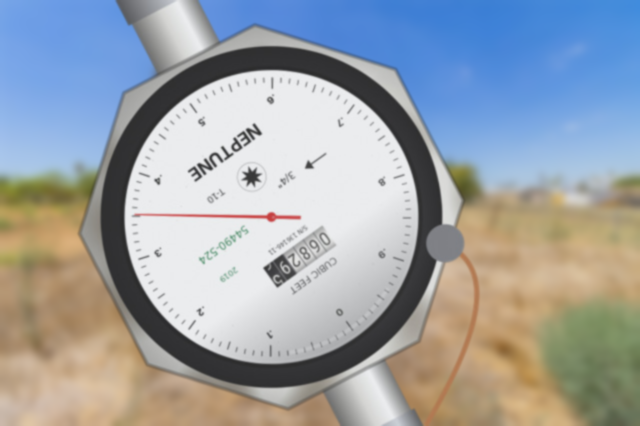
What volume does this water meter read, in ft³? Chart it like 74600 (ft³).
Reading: 68295.35 (ft³)
